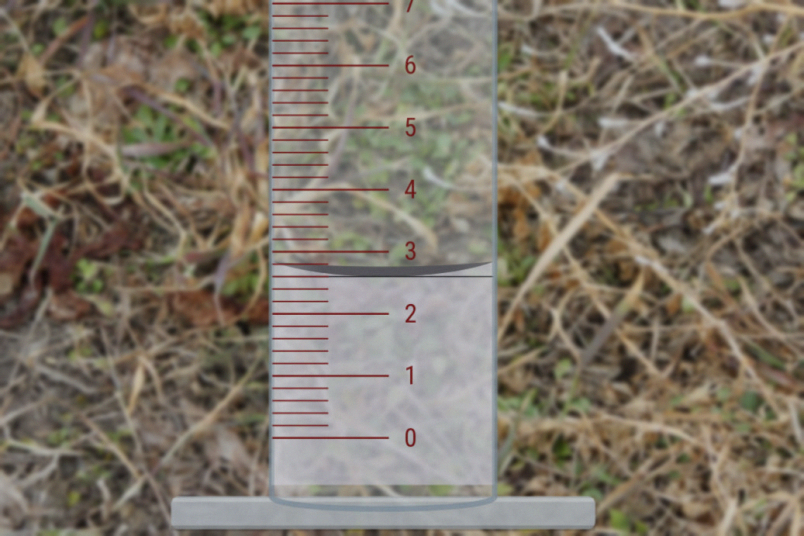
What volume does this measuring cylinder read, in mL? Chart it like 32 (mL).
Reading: 2.6 (mL)
